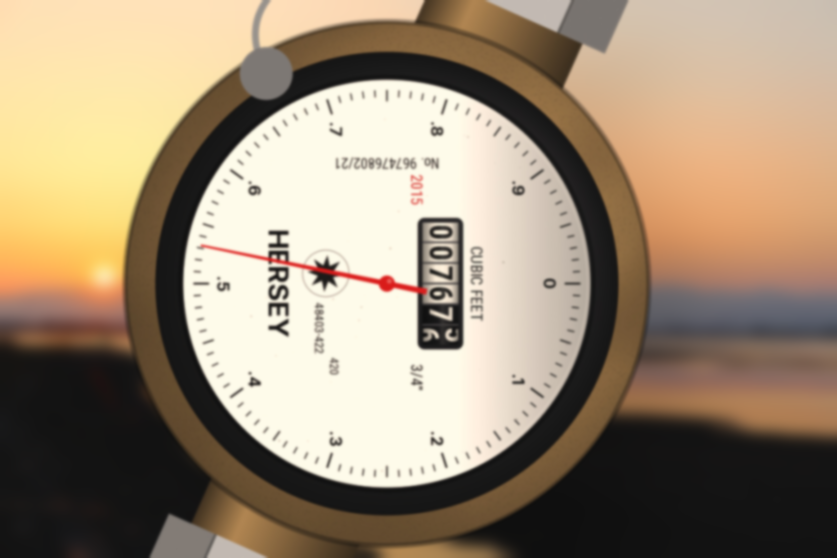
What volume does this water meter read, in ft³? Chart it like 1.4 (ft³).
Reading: 7675.53 (ft³)
